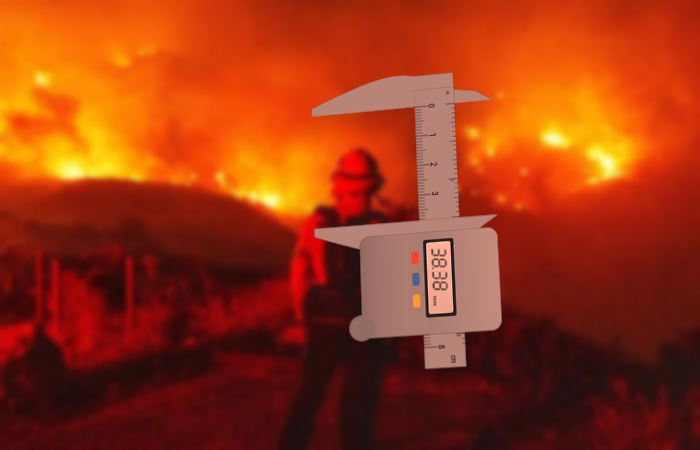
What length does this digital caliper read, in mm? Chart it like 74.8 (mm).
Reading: 38.38 (mm)
